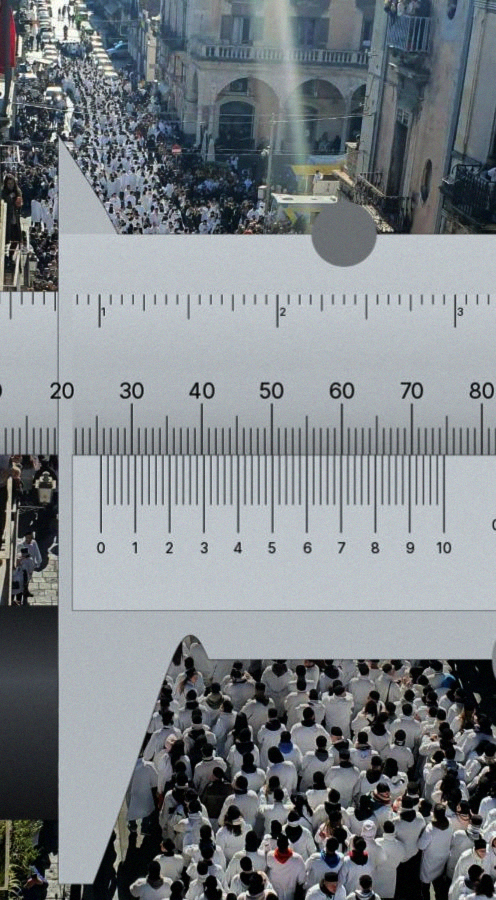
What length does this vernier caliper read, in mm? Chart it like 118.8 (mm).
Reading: 25.6 (mm)
